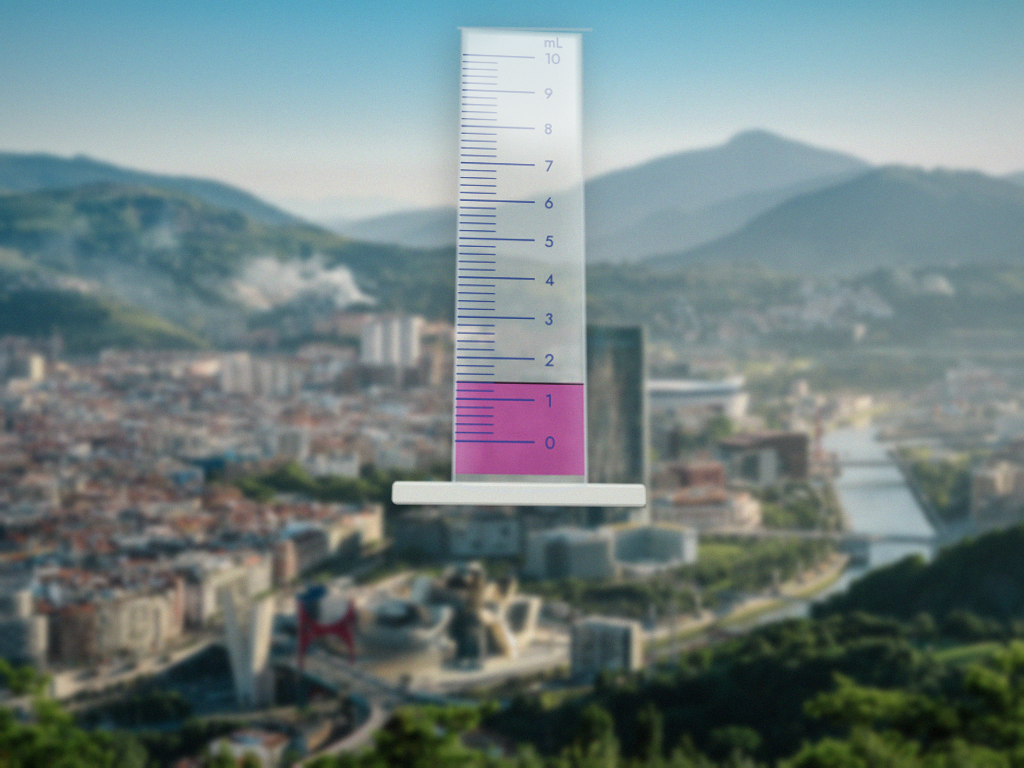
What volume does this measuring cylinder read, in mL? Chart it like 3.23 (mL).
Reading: 1.4 (mL)
